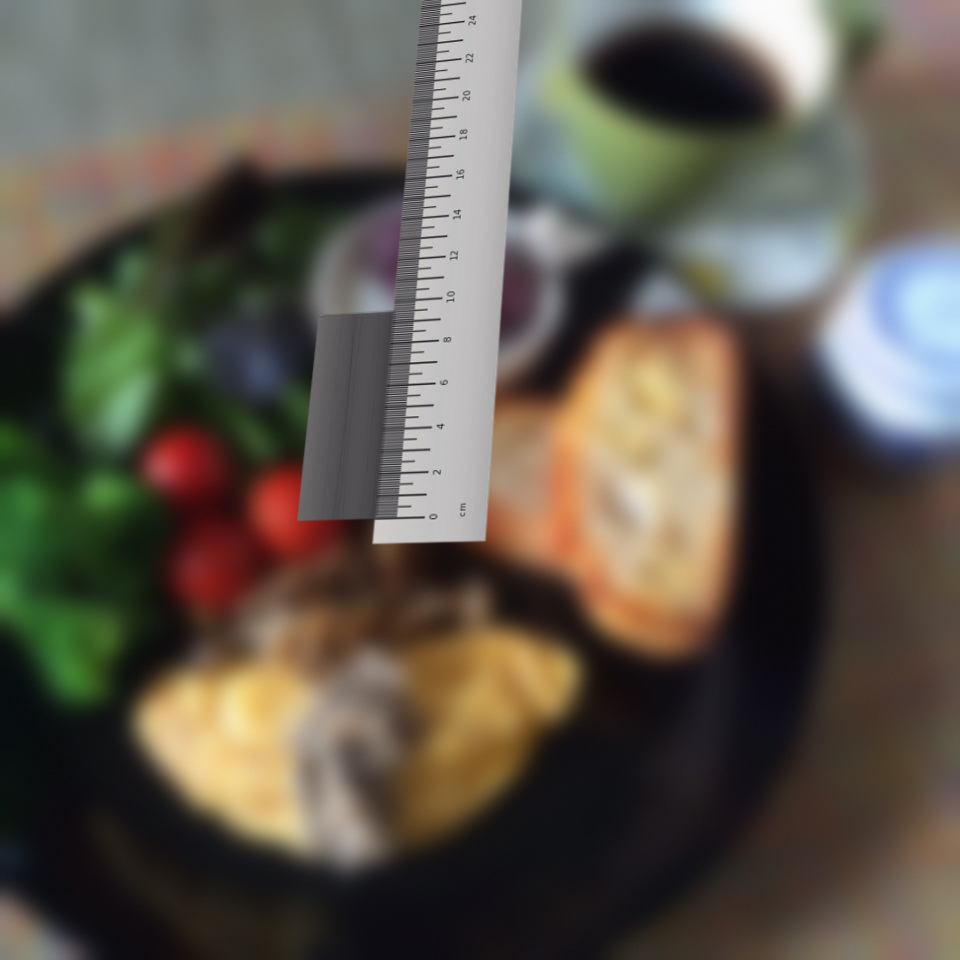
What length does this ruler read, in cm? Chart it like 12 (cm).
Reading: 9.5 (cm)
